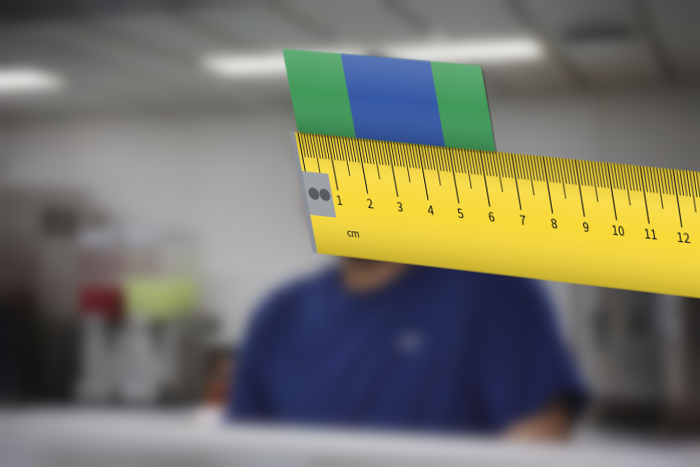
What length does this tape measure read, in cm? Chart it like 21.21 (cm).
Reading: 6.5 (cm)
